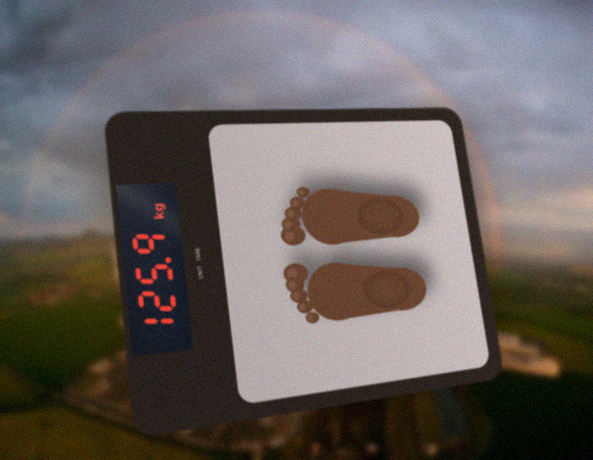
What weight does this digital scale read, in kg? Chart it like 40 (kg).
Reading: 125.9 (kg)
